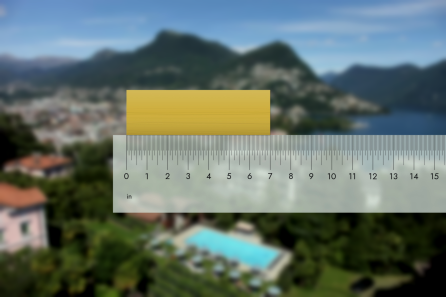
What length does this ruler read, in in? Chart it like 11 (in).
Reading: 7 (in)
